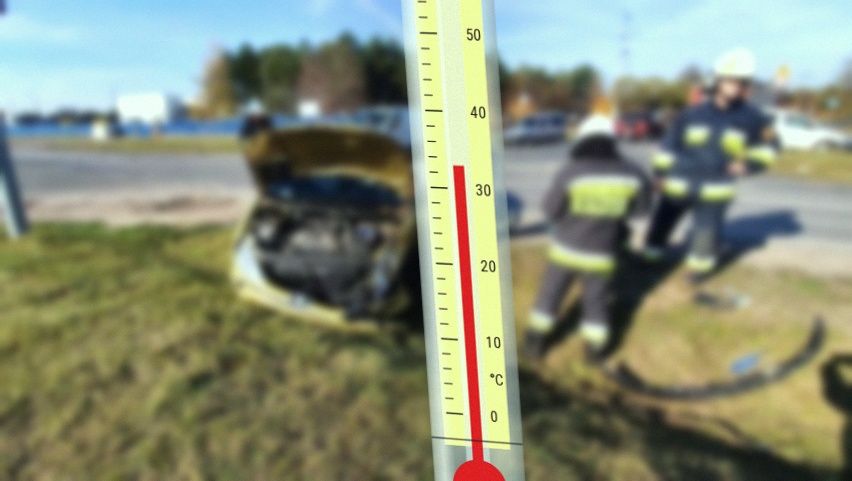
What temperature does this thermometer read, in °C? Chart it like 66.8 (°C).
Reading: 33 (°C)
